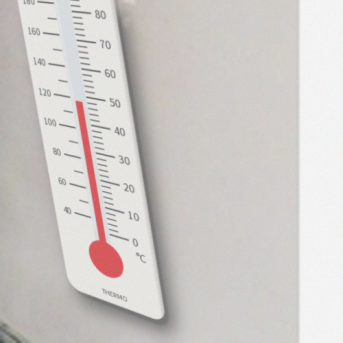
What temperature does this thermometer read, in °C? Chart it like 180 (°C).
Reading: 48 (°C)
